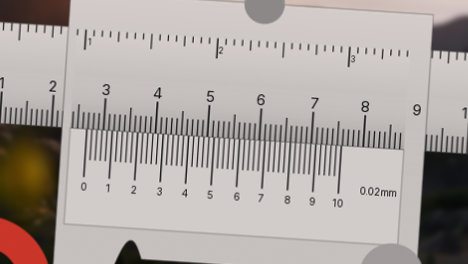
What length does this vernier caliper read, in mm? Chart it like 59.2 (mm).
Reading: 26.8 (mm)
